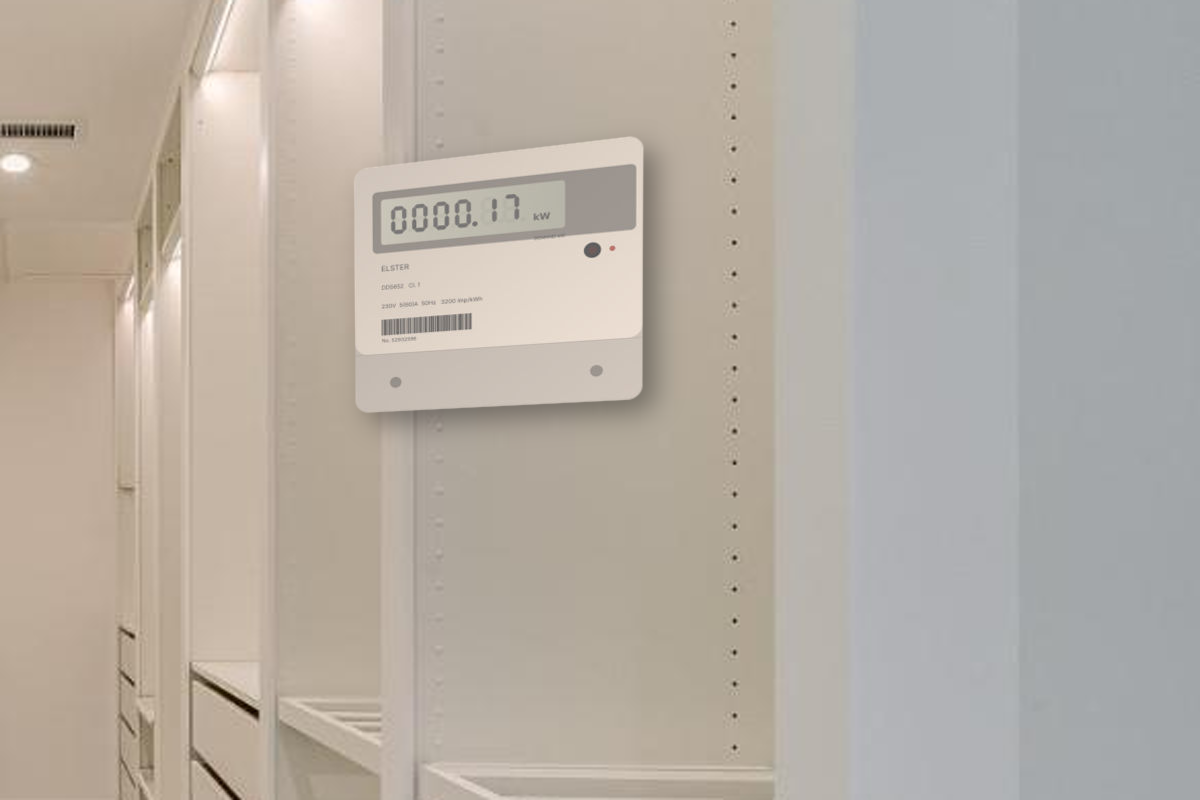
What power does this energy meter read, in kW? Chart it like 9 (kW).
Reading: 0.17 (kW)
